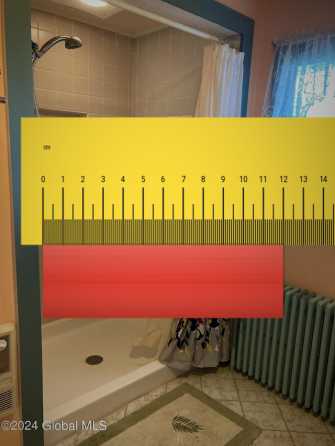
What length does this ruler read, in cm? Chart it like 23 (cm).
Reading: 12 (cm)
